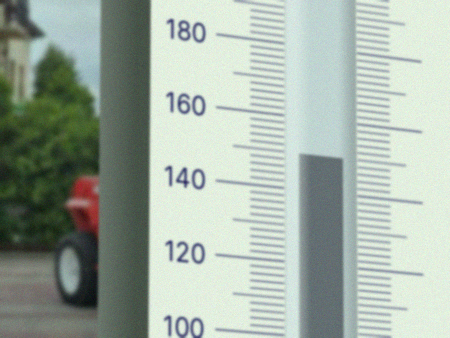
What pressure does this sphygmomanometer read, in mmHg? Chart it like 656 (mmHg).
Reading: 150 (mmHg)
